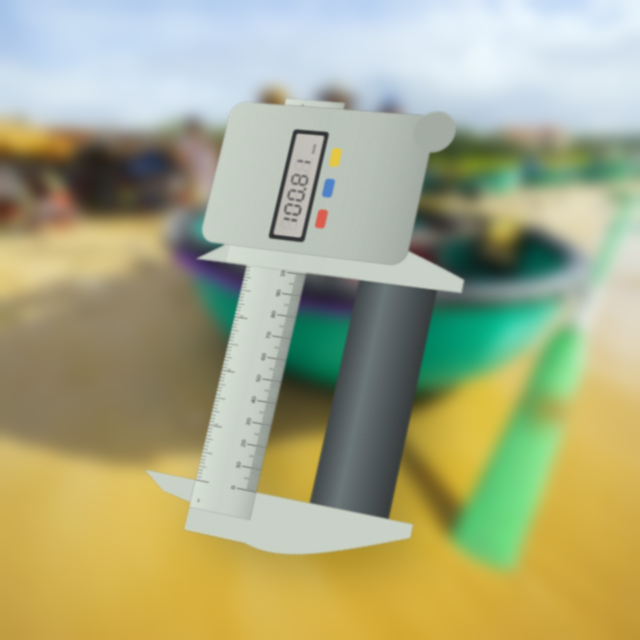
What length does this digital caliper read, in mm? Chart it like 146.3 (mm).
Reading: 100.81 (mm)
